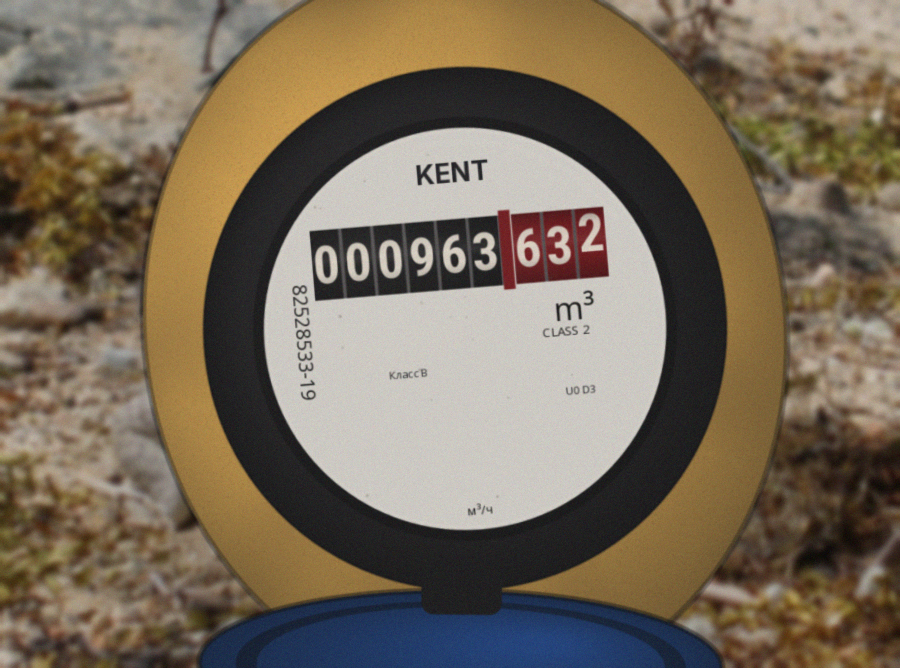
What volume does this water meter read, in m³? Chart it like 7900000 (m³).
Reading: 963.632 (m³)
